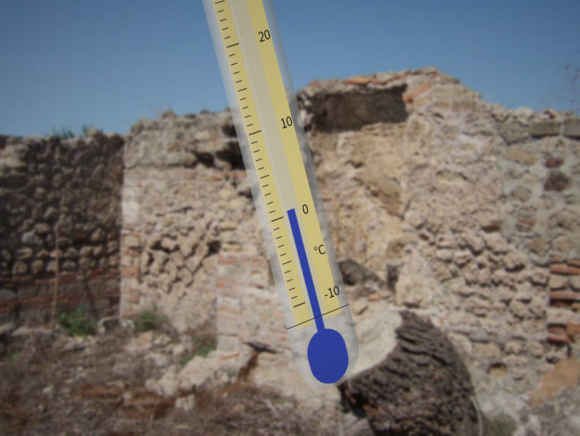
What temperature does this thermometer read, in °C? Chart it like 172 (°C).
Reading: 0.5 (°C)
